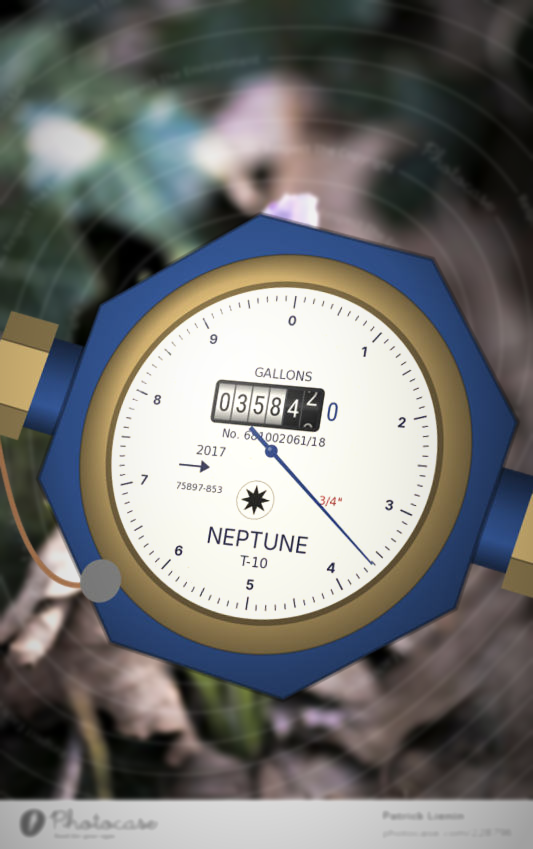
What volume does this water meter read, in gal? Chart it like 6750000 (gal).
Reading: 358423.6 (gal)
